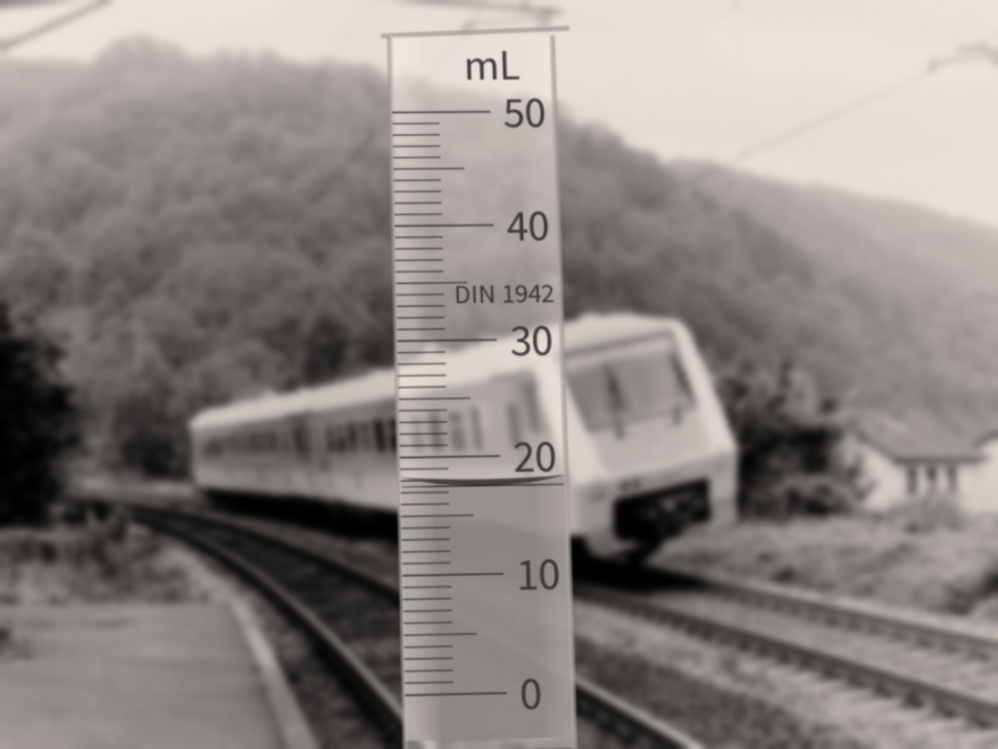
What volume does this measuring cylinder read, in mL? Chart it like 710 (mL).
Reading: 17.5 (mL)
